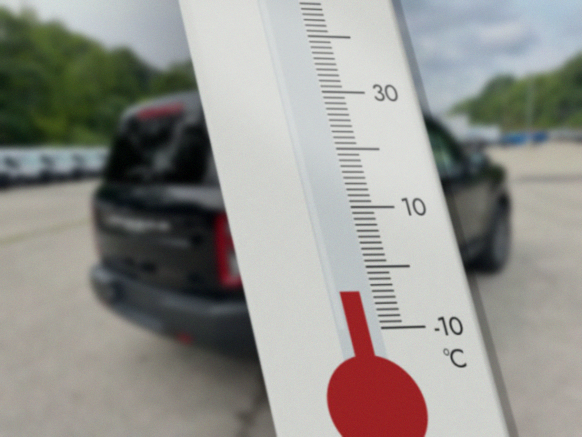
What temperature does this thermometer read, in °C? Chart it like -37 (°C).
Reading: -4 (°C)
